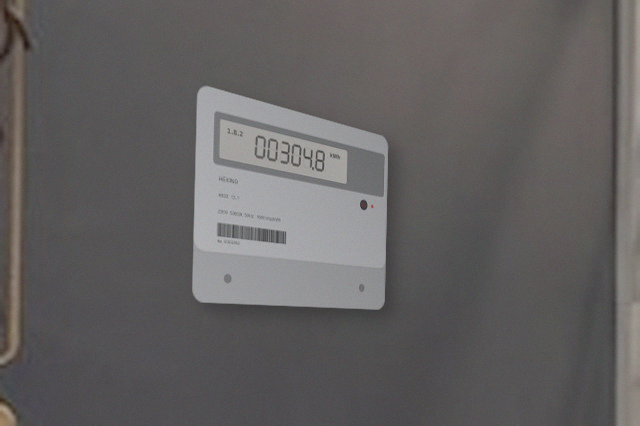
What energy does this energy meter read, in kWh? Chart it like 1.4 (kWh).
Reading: 304.8 (kWh)
